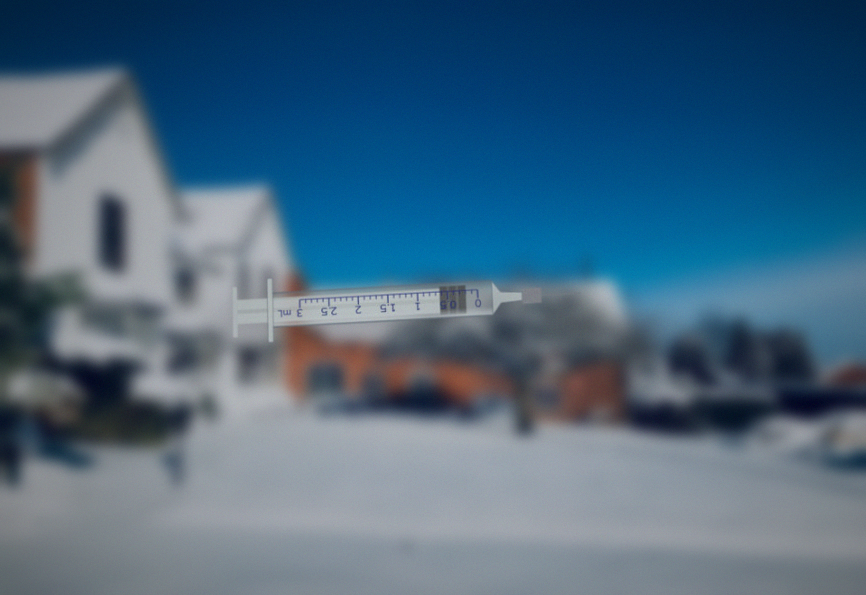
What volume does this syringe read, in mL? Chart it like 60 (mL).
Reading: 0.2 (mL)
